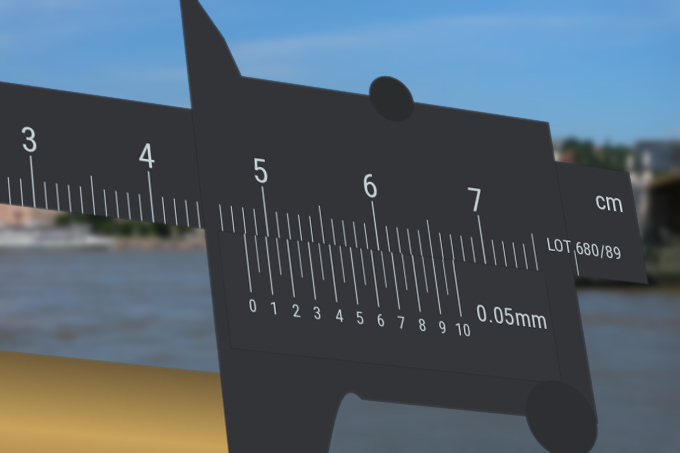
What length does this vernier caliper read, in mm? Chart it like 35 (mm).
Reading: 47.9 (mm)
